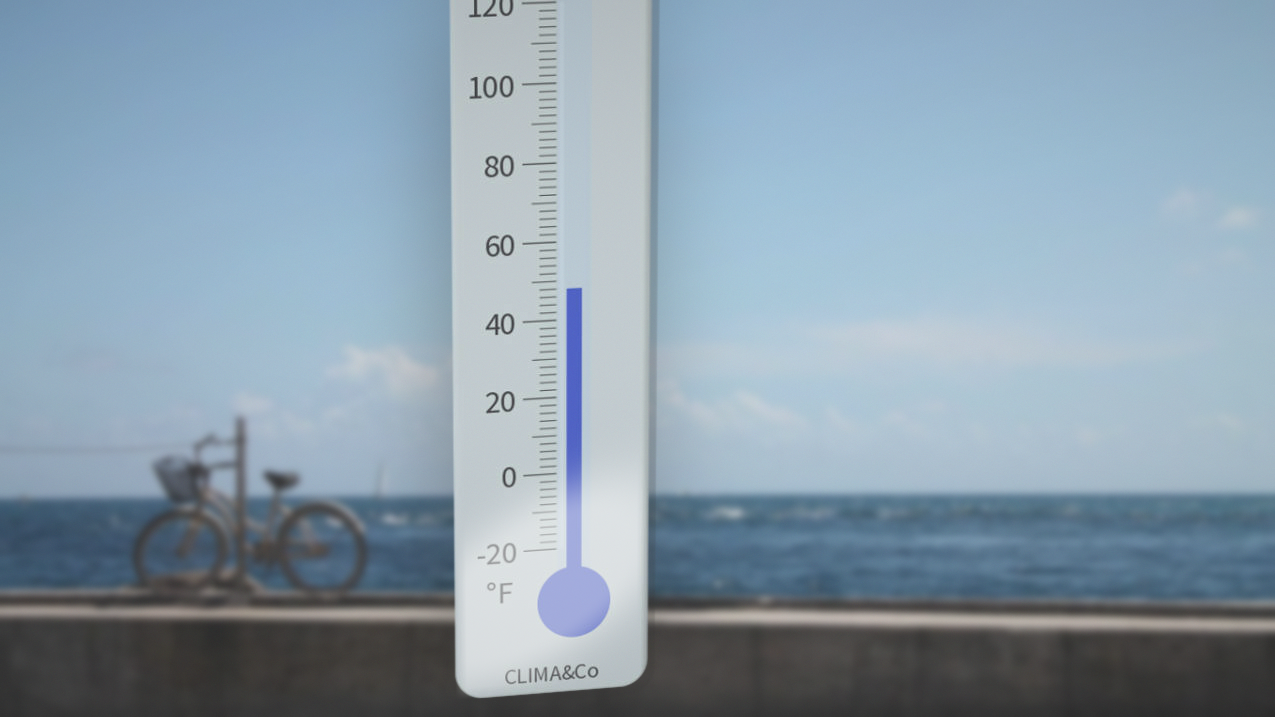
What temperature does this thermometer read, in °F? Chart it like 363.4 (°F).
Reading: 48 (°F)
